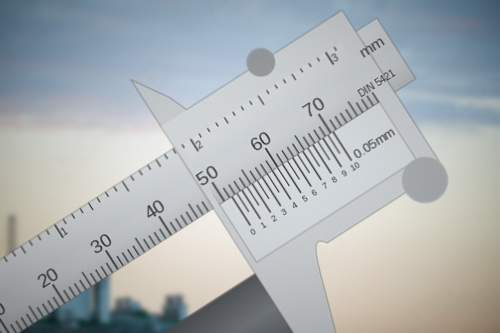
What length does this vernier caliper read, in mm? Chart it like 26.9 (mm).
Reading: 51.4 (mm)
